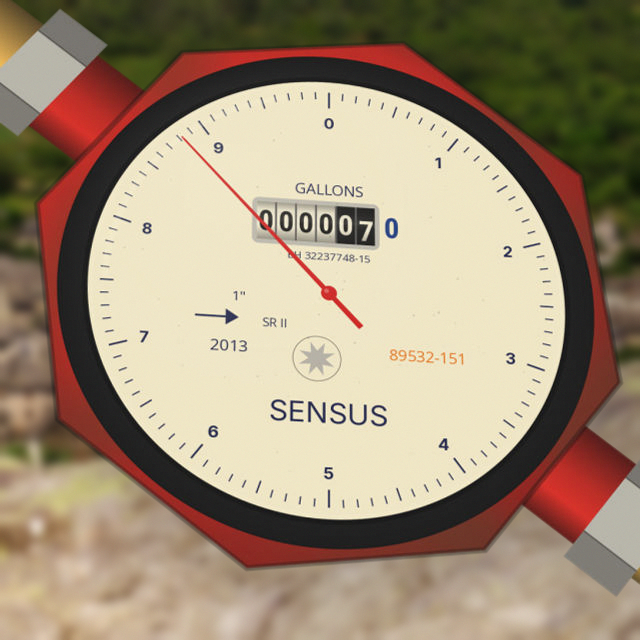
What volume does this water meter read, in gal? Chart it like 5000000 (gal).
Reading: 68.8 (gal)
